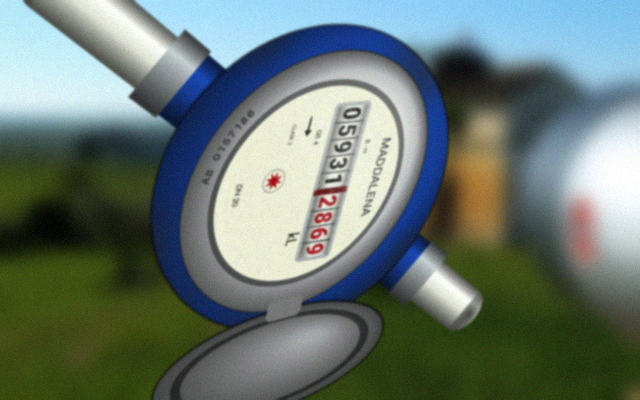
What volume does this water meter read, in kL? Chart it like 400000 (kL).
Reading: 5931.2869 (kL)
